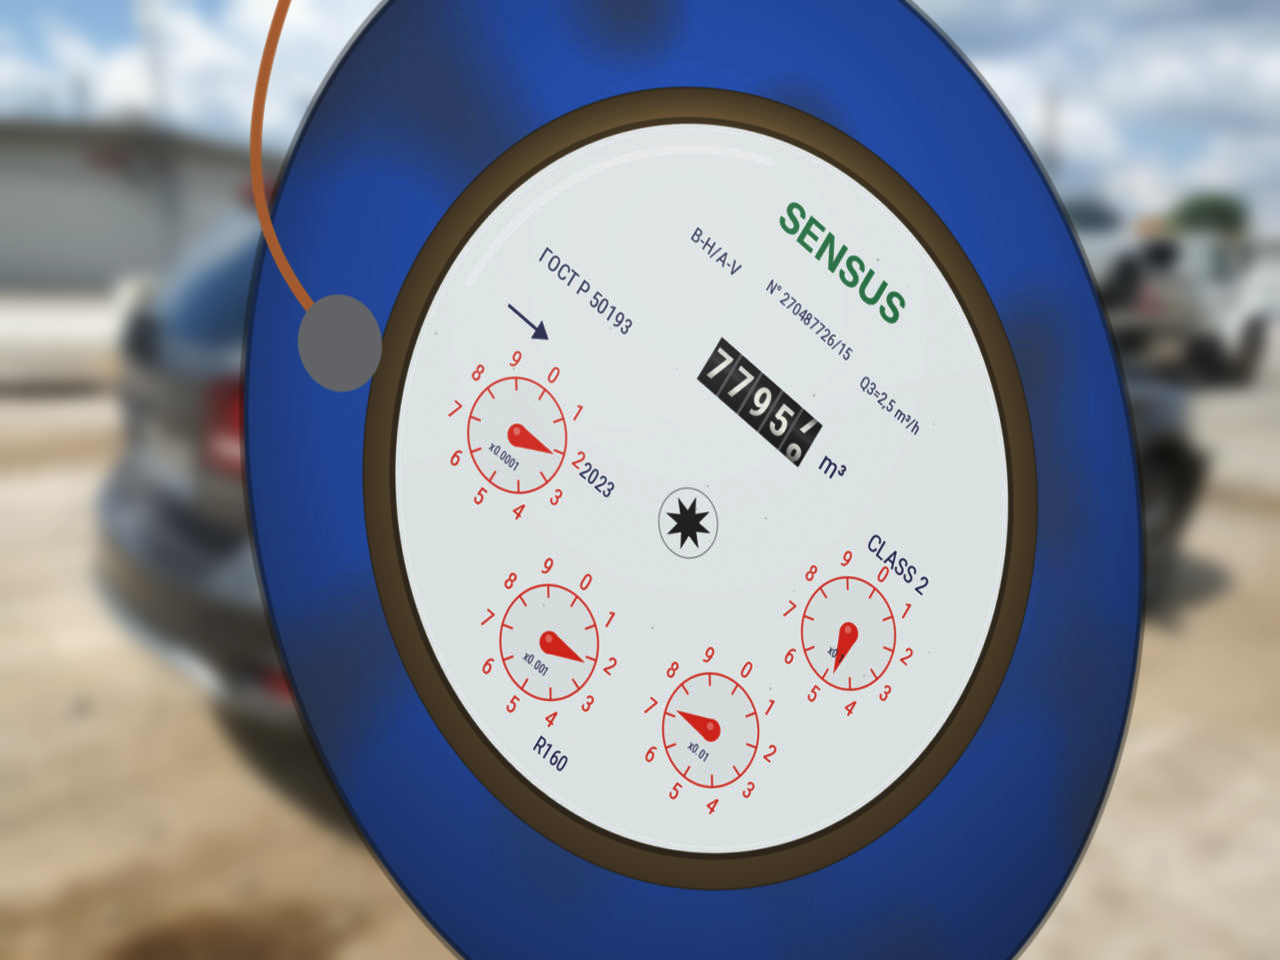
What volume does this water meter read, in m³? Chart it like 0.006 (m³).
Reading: 77957.4722 (m³)
